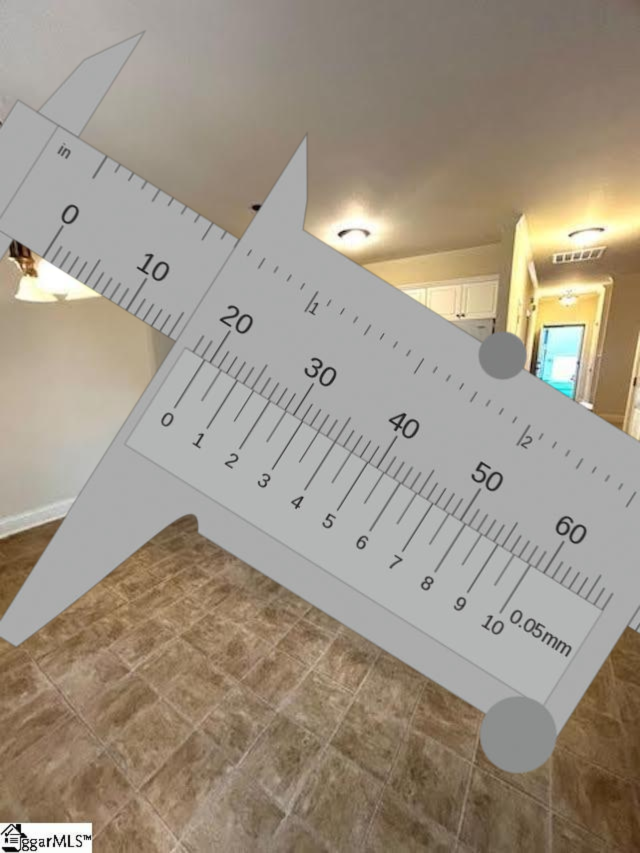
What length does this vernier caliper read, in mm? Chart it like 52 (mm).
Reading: 19.4 (mm)
